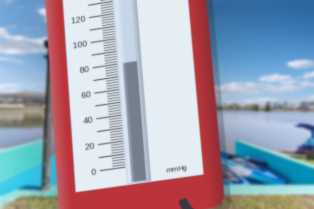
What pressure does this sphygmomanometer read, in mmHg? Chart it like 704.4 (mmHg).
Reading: 80 (mmHg)
